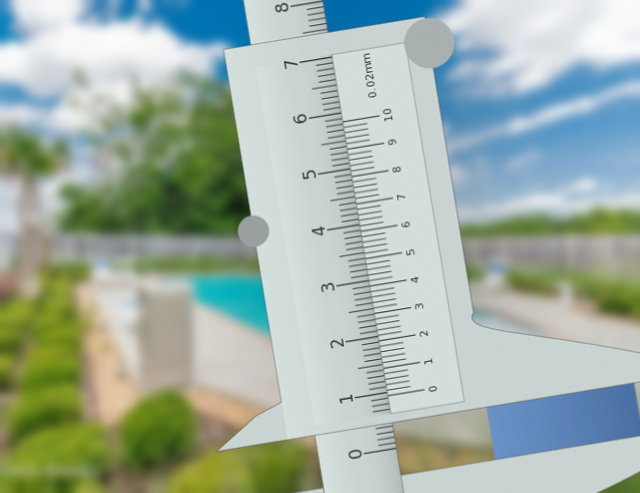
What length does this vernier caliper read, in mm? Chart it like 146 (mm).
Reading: 9.4 (mm)
